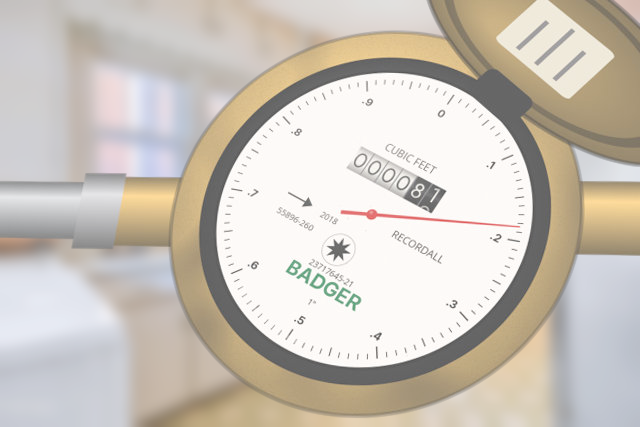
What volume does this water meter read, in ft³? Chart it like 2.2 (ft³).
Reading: 81.18 (ft³)
